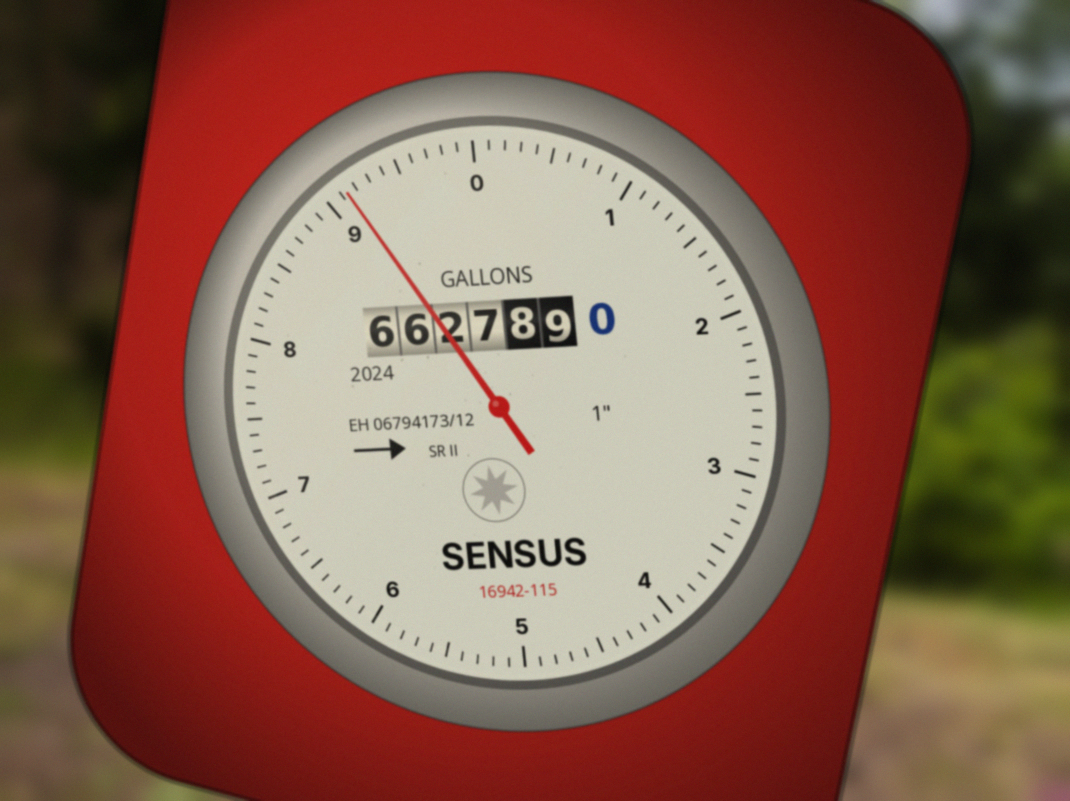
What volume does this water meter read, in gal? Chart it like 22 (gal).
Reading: 6627889.1 (gal)
